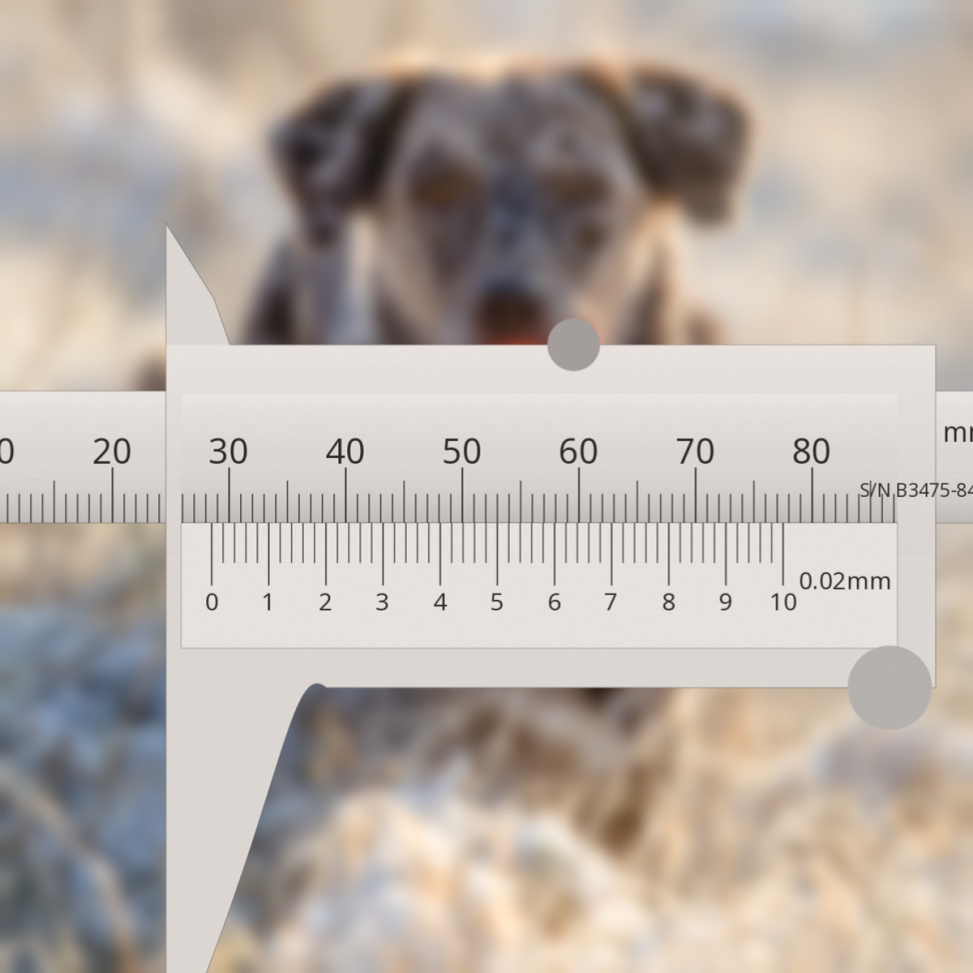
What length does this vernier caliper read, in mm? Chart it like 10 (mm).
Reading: 28.5 (mm)
